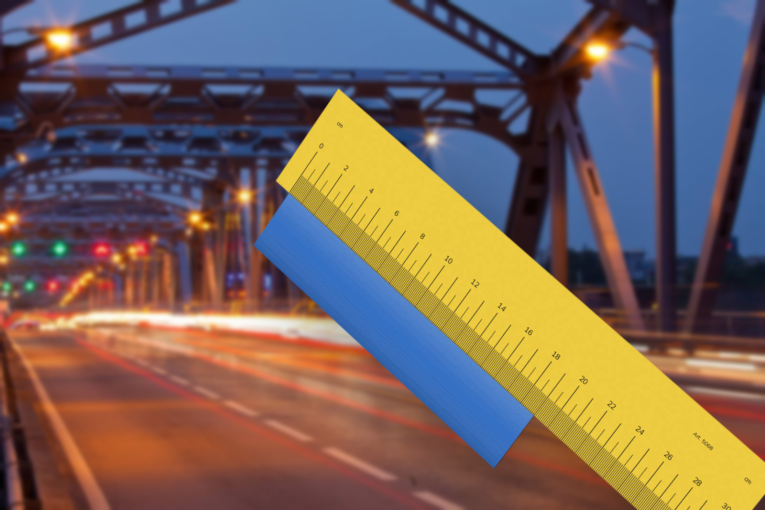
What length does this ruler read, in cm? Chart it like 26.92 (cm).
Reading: 19 (cm)
